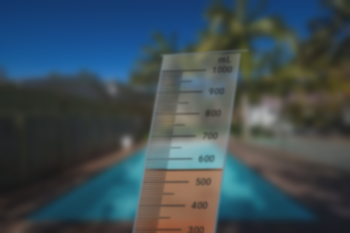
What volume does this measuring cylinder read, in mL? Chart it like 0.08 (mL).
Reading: 550 (mL)
